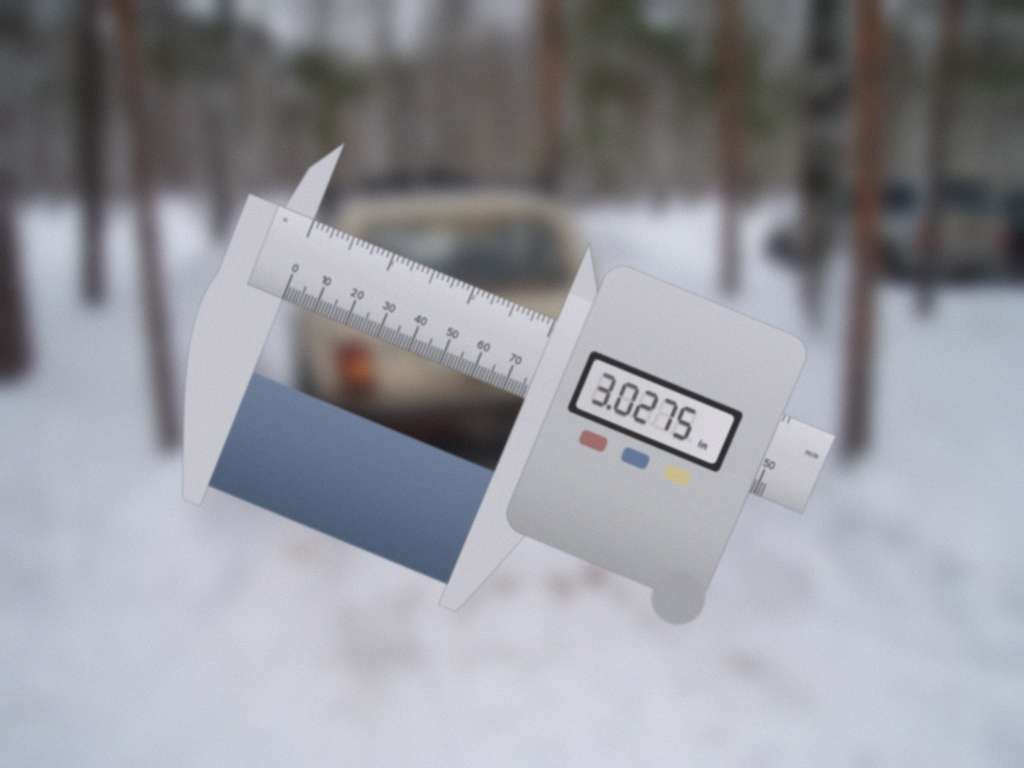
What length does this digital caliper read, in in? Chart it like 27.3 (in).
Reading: 3.0275 (in)
